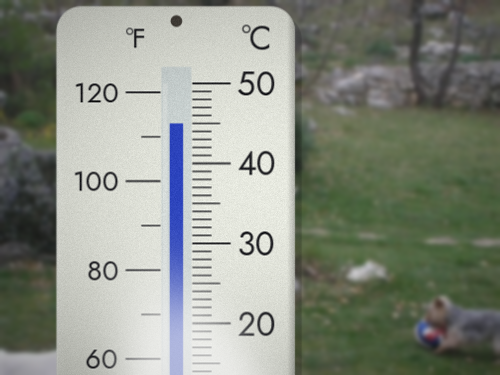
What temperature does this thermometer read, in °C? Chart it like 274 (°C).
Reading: 45 (°C)
